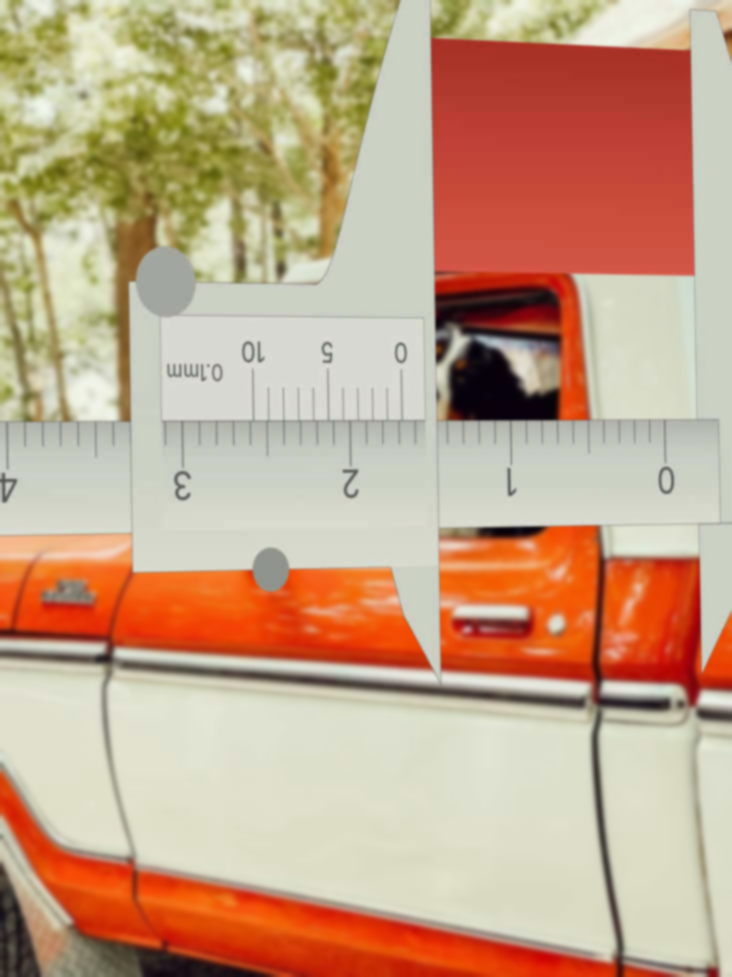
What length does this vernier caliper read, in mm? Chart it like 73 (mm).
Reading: 16.8 (mm)
